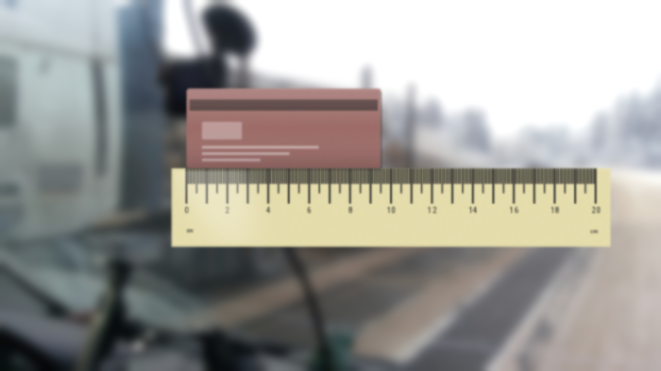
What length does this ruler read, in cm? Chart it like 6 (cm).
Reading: 9.5 (cm)
